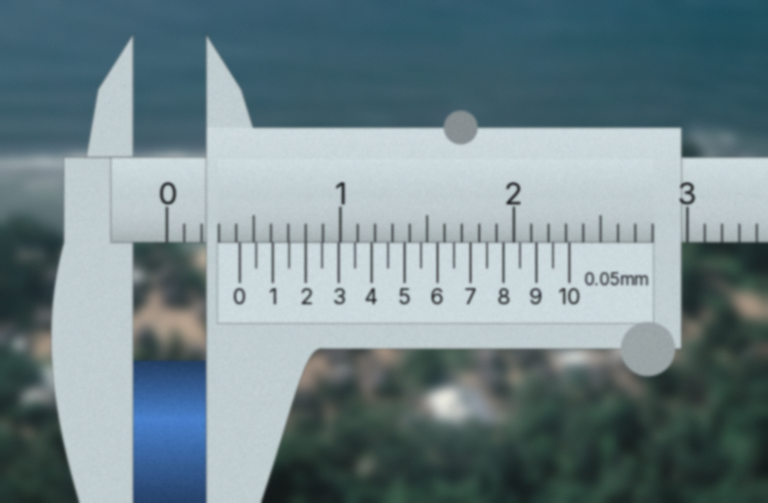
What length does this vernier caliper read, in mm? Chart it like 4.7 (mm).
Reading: 4.2 (mm)
